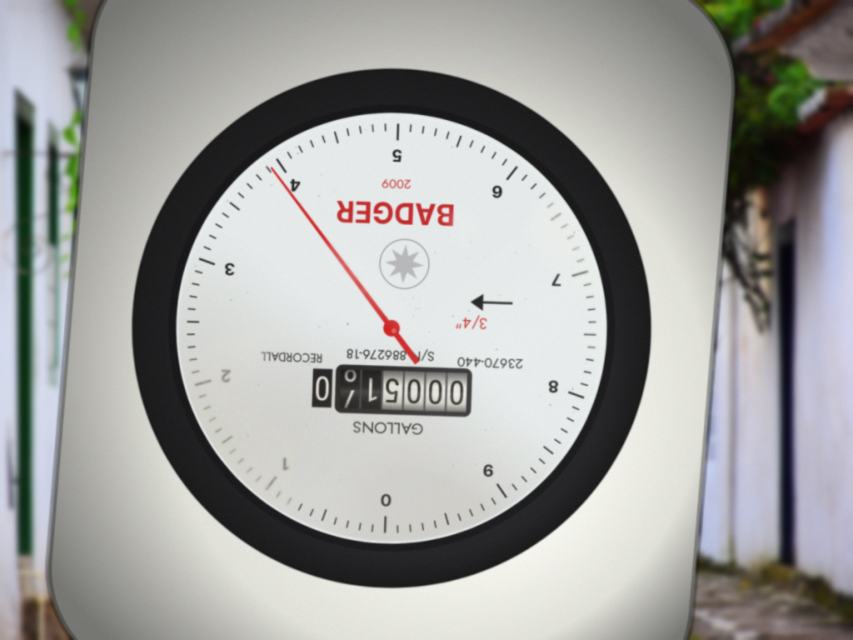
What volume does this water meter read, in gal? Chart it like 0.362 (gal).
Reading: 5173.9 (gal)
